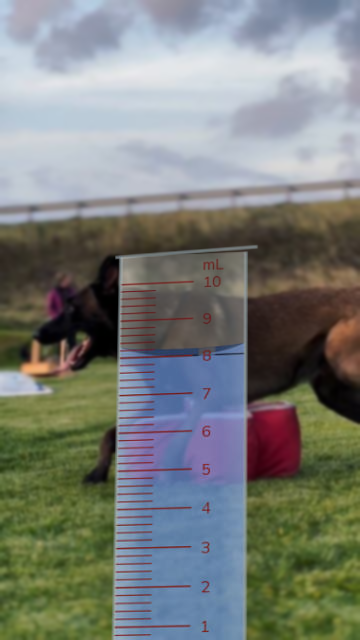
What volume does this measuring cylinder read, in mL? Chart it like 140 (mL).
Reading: 8 (mL)
